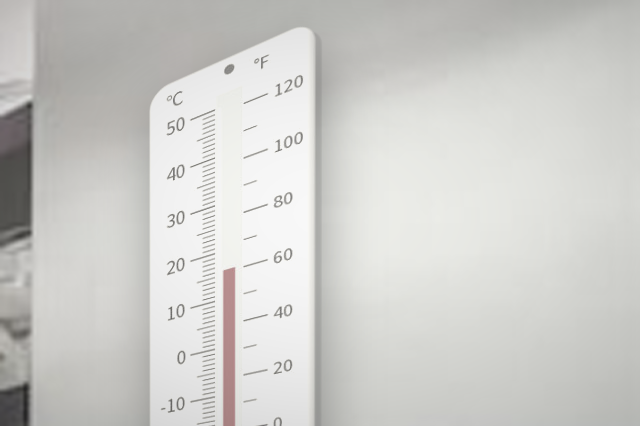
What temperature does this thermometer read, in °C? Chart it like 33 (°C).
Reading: 16 (°C)
